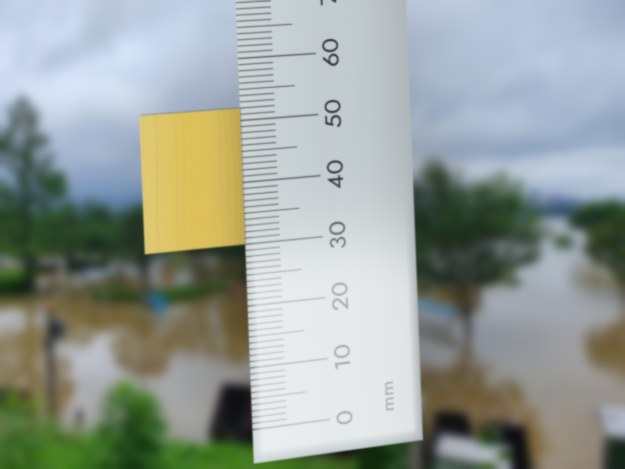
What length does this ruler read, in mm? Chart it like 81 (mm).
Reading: 22 (mm)
